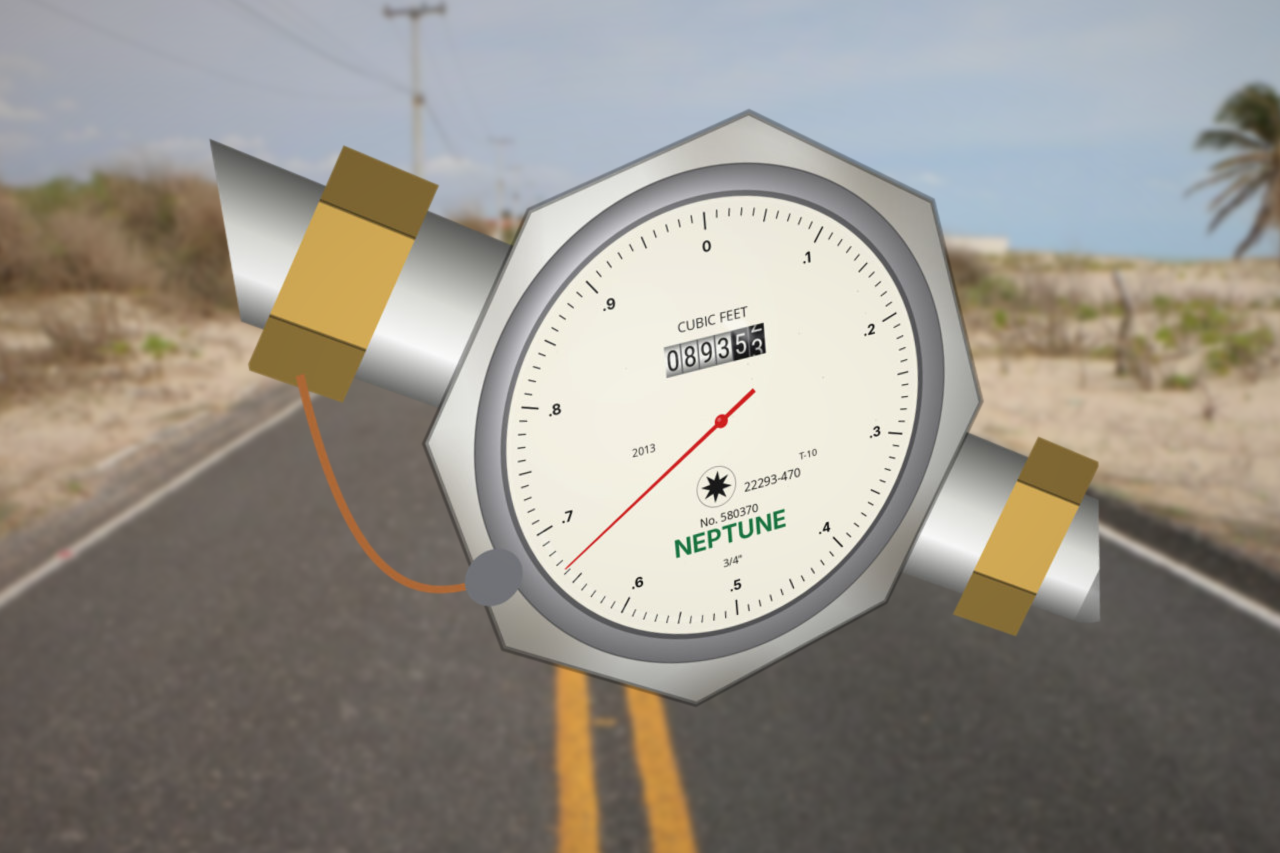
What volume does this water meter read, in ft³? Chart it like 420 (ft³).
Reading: 89352.66 (ft³)
